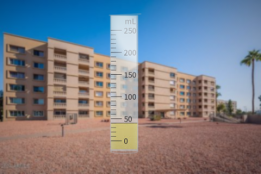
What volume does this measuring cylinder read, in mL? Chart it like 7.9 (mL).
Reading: 40 (mL)
